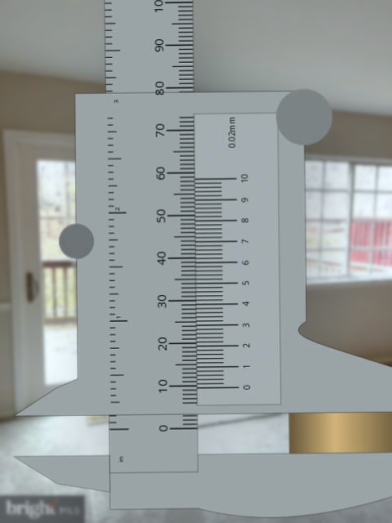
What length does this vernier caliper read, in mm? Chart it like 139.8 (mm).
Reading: 9.5 (mm)
